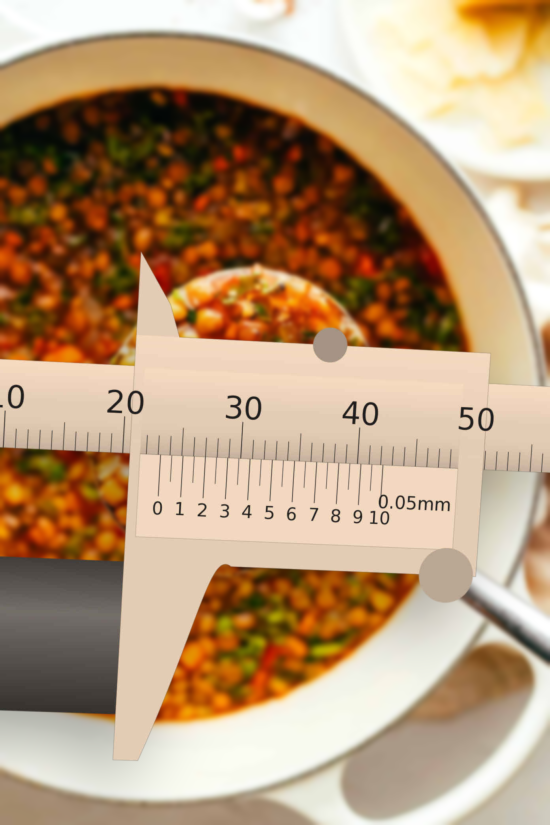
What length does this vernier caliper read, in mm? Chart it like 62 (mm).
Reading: 23.2 (mm)
